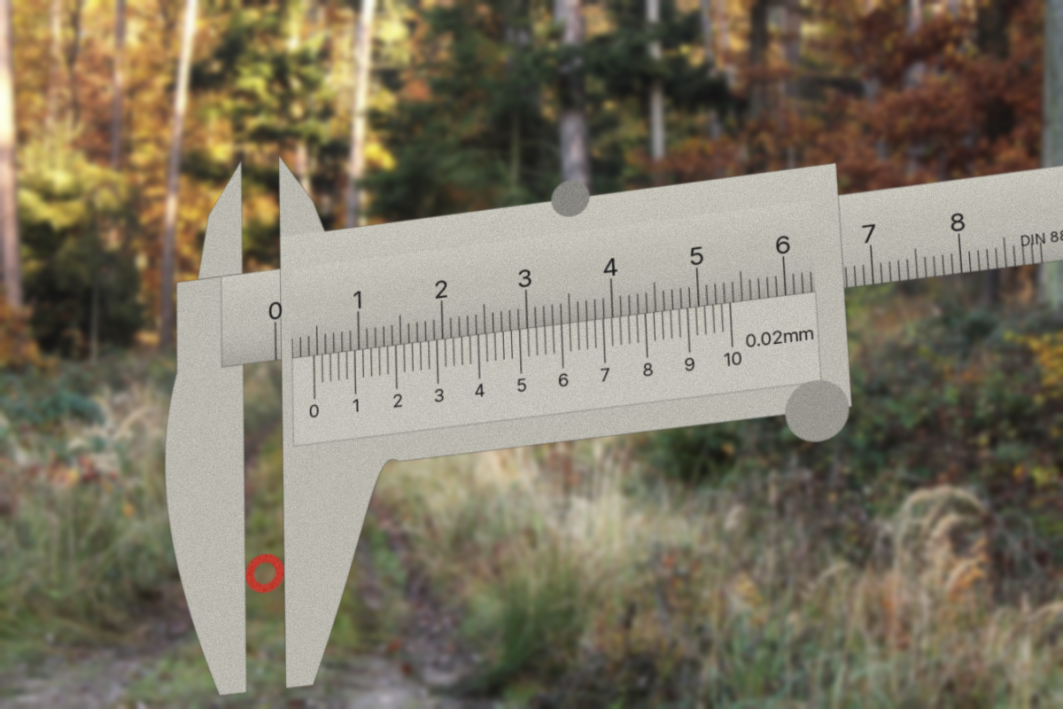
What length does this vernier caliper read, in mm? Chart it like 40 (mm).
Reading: 4.6 (mm)
